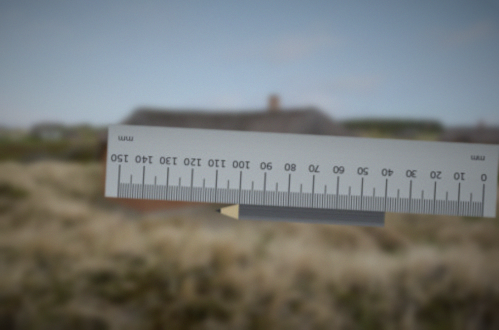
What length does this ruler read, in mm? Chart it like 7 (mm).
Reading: 70 (mm)
